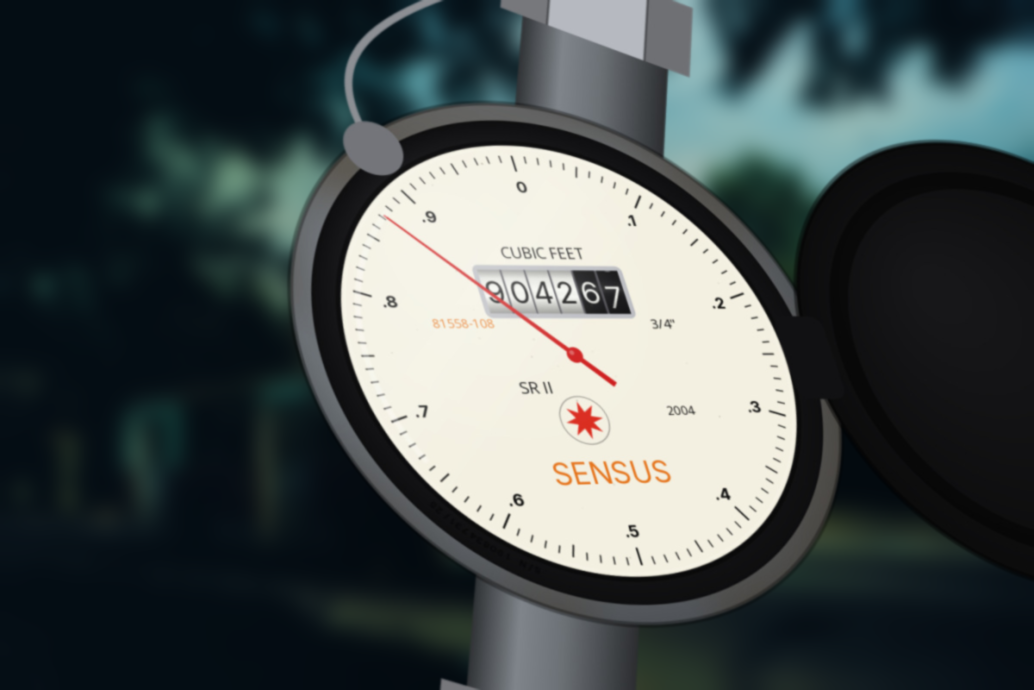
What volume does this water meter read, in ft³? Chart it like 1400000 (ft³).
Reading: 904266.87 (ft³)
